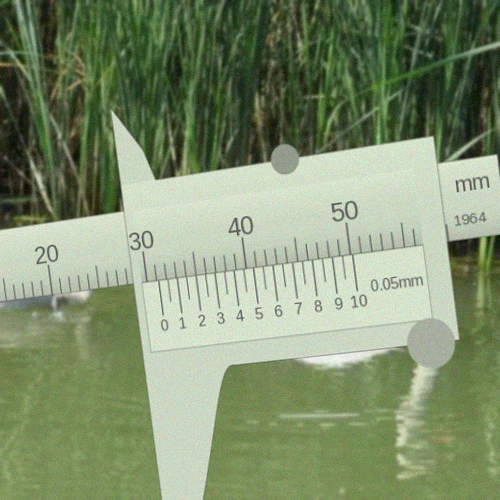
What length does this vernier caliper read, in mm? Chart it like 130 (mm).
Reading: 31.2 (mm)
